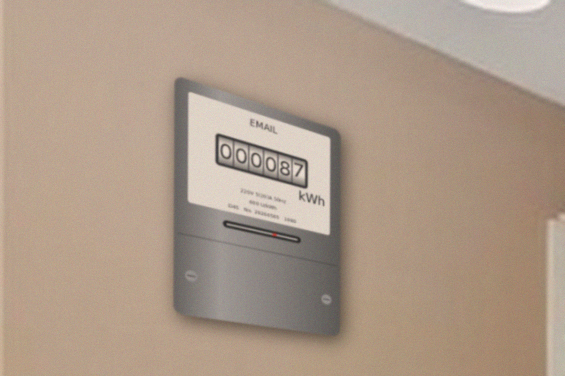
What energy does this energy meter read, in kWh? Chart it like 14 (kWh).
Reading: 87 (kWh)
